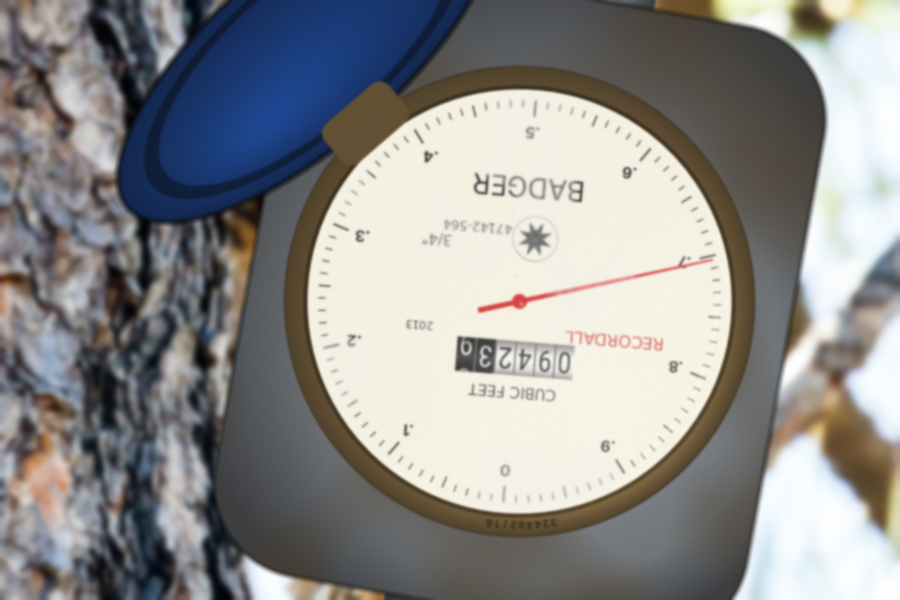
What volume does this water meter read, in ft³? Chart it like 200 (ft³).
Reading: 94238.70 (ft³)
